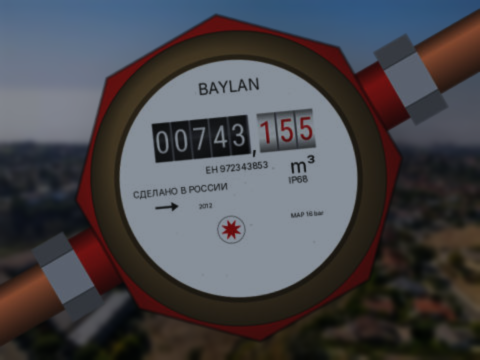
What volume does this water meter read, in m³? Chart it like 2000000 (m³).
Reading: 743.155 (m³)
